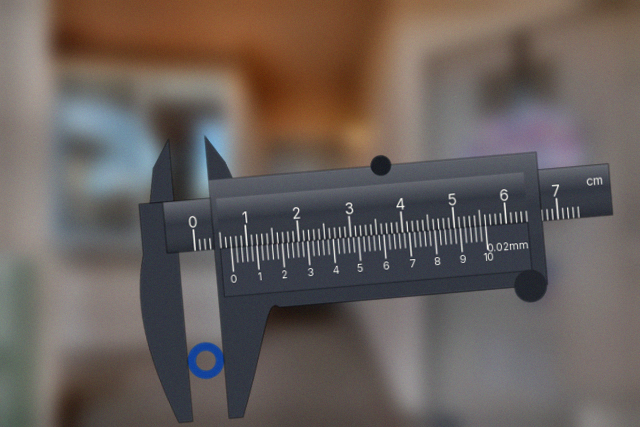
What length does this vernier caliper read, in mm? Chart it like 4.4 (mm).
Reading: 7.0 (mm)
